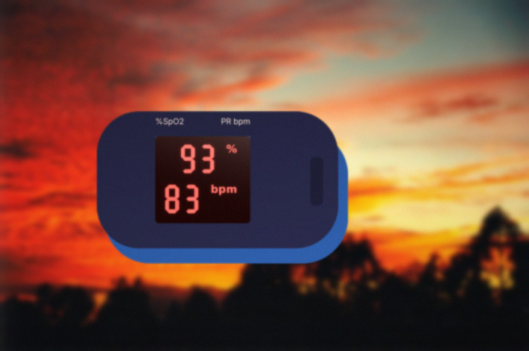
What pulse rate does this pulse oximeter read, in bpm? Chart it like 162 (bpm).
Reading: 83 (bpm)
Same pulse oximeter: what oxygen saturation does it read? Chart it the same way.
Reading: 93 (%)
